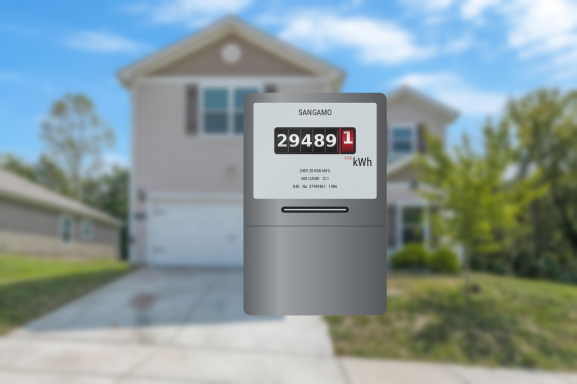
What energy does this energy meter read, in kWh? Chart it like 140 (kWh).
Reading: 29489.1 (kWh)
